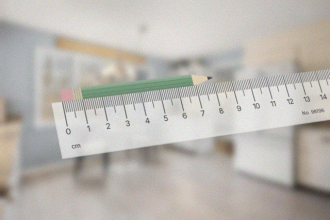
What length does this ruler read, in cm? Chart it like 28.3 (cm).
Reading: 8 (cm)
